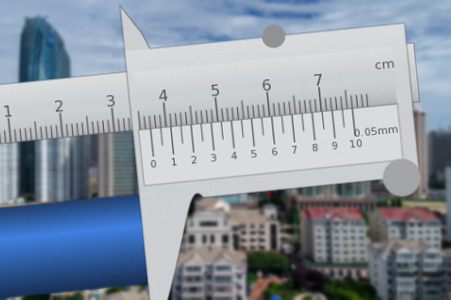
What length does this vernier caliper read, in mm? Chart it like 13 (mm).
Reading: 37.0 (mm)
